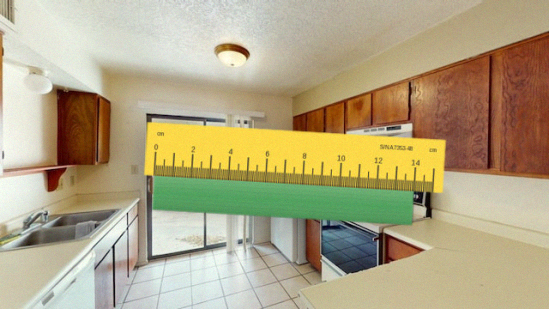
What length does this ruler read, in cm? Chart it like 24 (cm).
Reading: 14 (cm)
